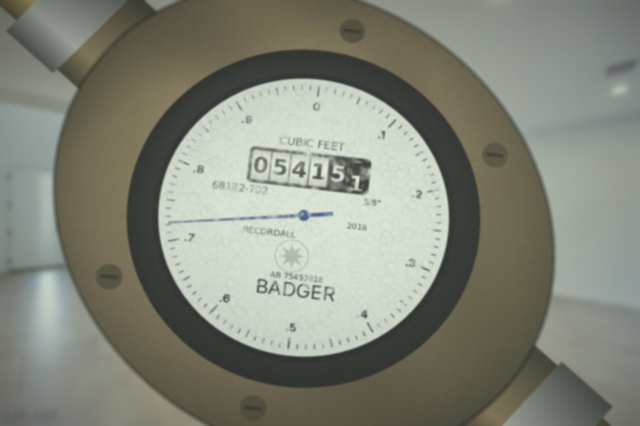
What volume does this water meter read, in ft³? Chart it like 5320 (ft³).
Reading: 54150.72 (ft³)
